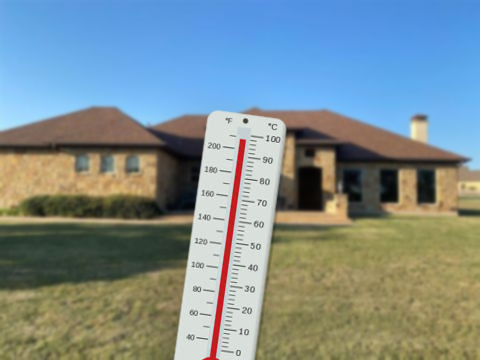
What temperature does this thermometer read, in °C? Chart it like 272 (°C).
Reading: 98 (°C)
